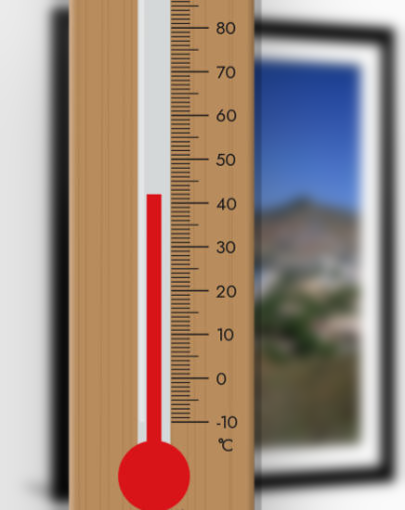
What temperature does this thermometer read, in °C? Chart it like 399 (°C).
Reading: 42 (°C)
